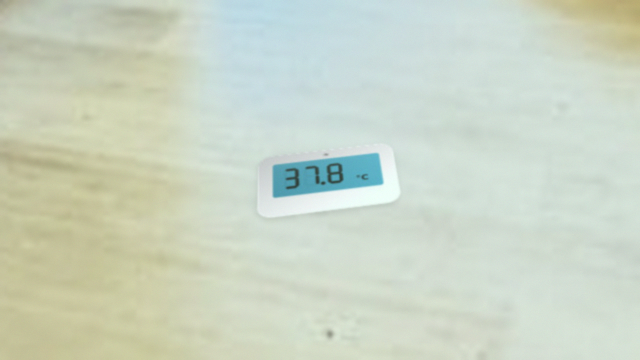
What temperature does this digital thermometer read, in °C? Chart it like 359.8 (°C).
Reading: 37.8 (°C)
